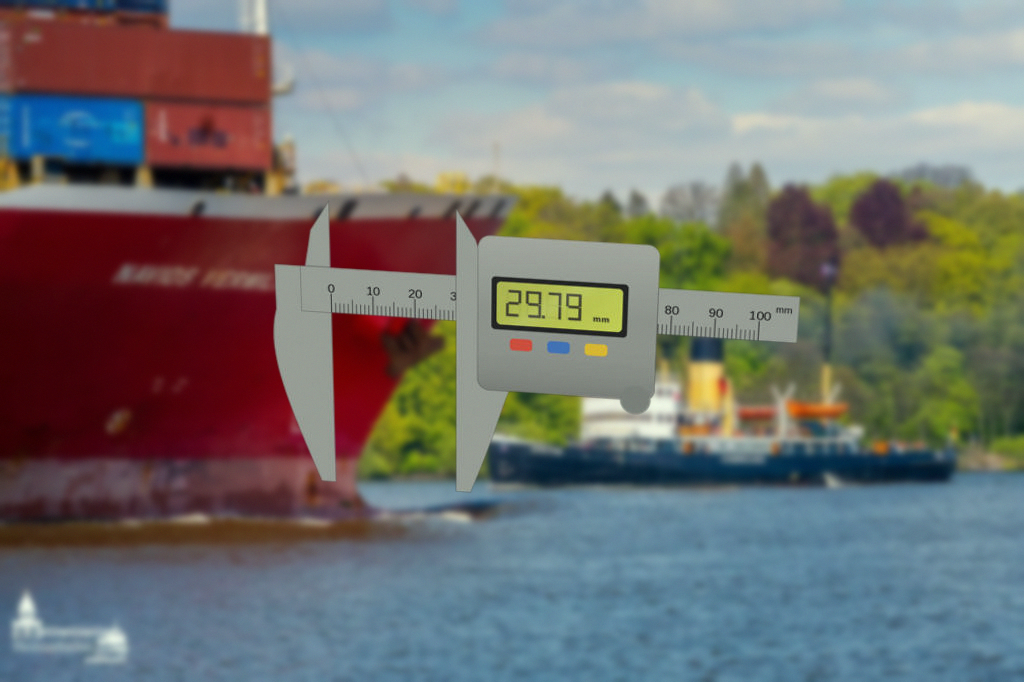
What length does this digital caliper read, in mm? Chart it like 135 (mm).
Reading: 29.79 (mm)
